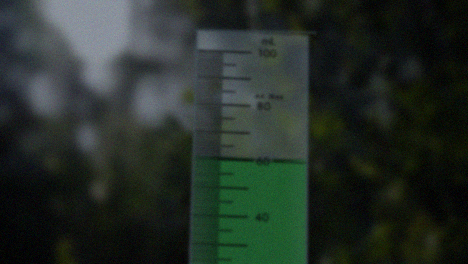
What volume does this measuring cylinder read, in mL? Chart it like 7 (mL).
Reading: 60 (mL)
